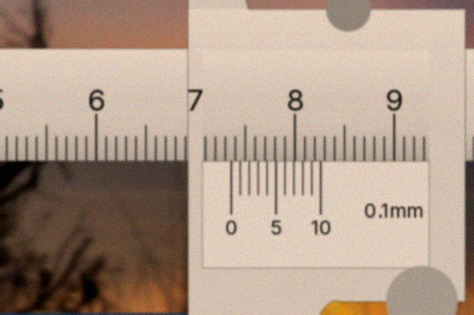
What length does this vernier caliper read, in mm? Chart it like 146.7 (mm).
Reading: 73.6 (mm)
